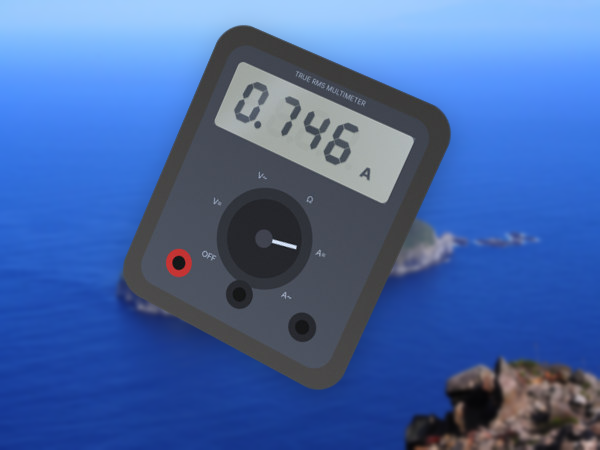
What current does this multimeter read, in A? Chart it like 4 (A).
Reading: 0.746 (A)
